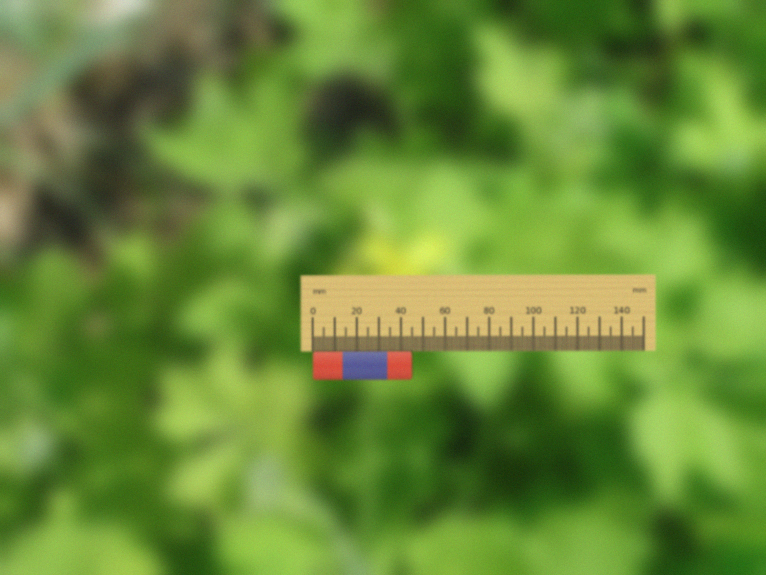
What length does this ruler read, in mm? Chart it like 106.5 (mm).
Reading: 45 (mm)
